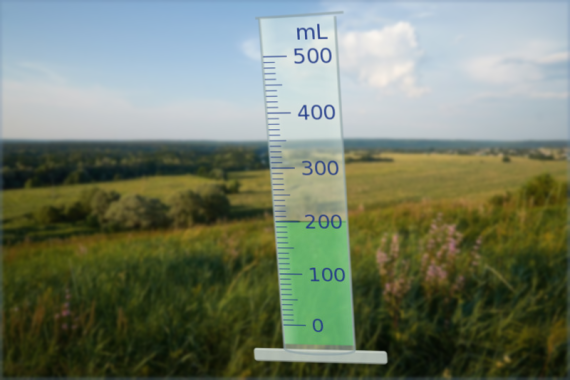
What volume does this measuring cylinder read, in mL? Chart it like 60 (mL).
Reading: 200 (mL)
